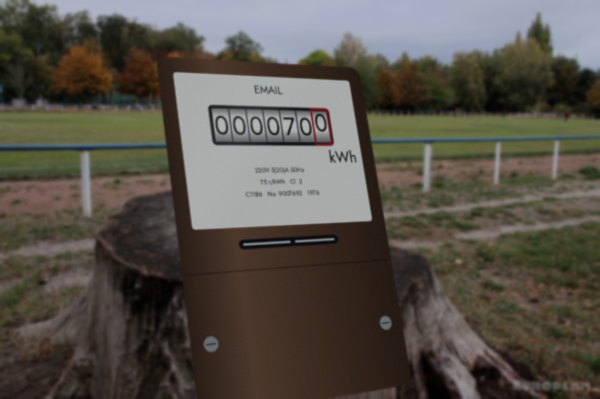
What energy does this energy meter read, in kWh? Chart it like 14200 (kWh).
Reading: 70.0 (kWh)
